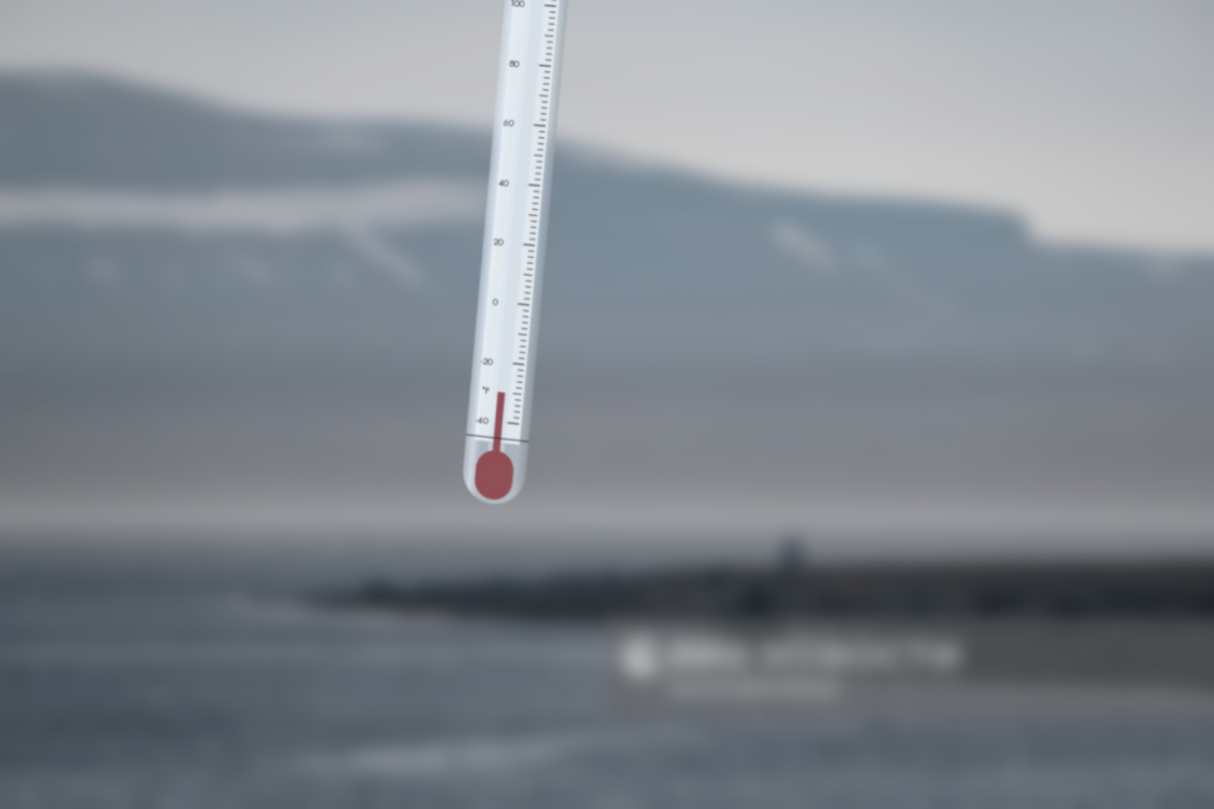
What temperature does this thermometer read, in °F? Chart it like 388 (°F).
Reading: -30 (°F)
